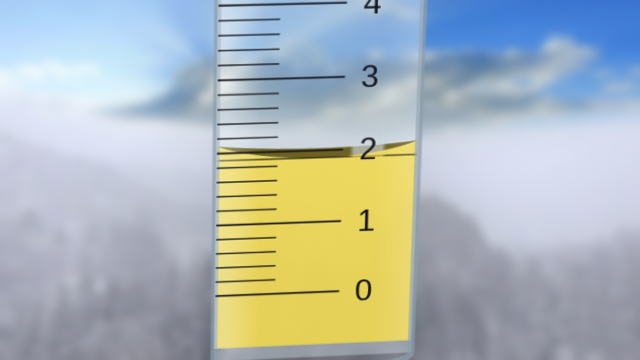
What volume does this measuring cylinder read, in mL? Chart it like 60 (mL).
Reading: 1.9 (mL)
